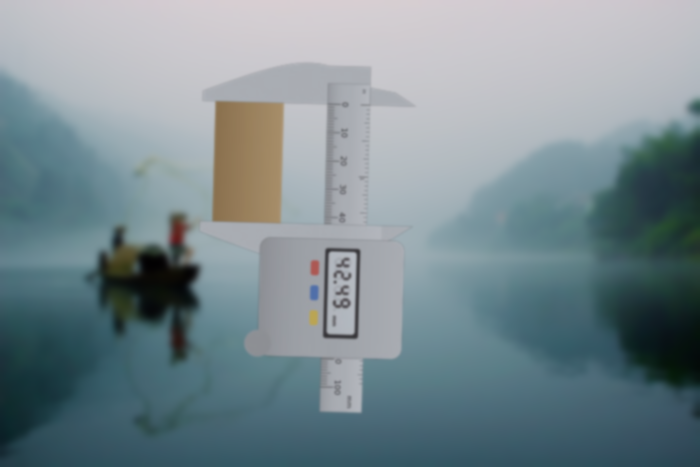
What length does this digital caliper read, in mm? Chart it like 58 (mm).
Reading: 42.49 (mm)
